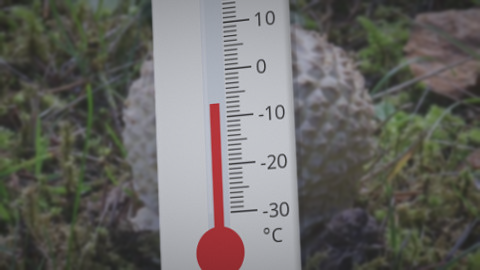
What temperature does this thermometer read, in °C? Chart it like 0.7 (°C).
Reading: -7 (°C)
